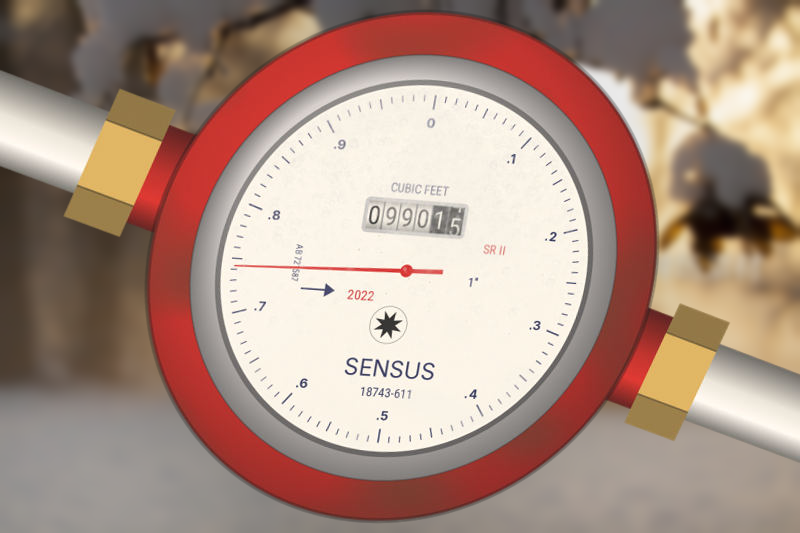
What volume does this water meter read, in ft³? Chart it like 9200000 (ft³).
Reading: 99014.74 (ft³)
